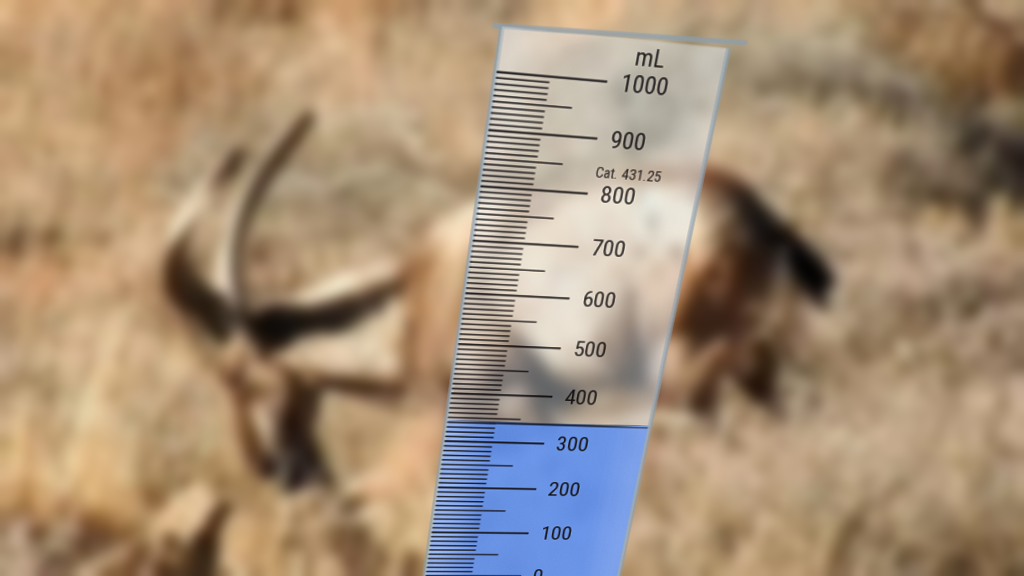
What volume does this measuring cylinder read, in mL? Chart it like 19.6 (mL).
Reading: 340 (mL)
